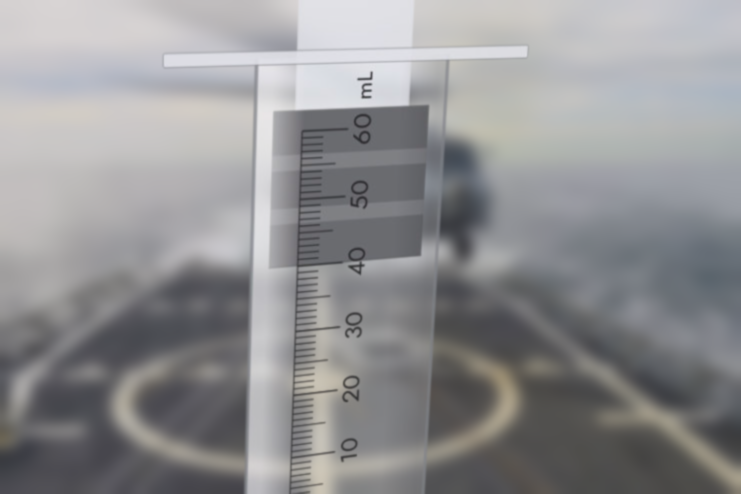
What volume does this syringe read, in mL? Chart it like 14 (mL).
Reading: 40 (mL)
